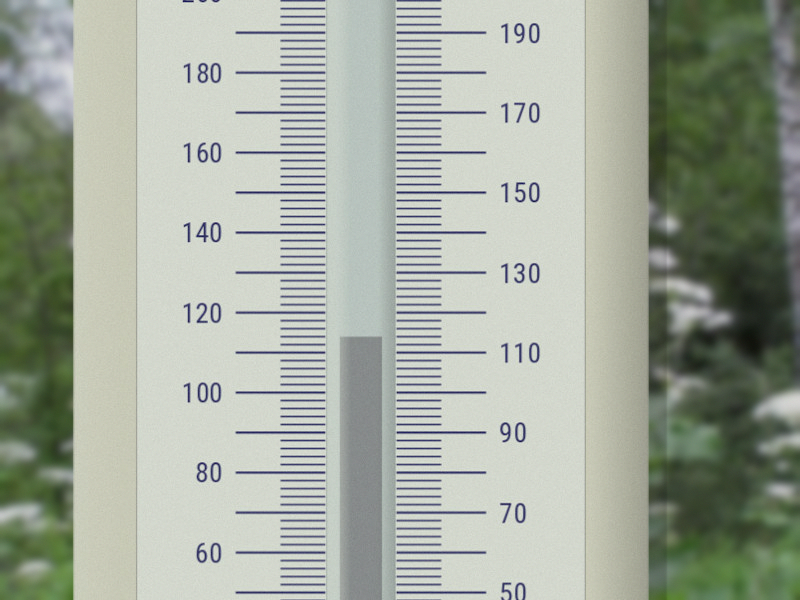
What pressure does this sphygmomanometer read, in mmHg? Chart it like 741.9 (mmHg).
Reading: 114 (mmHg)
